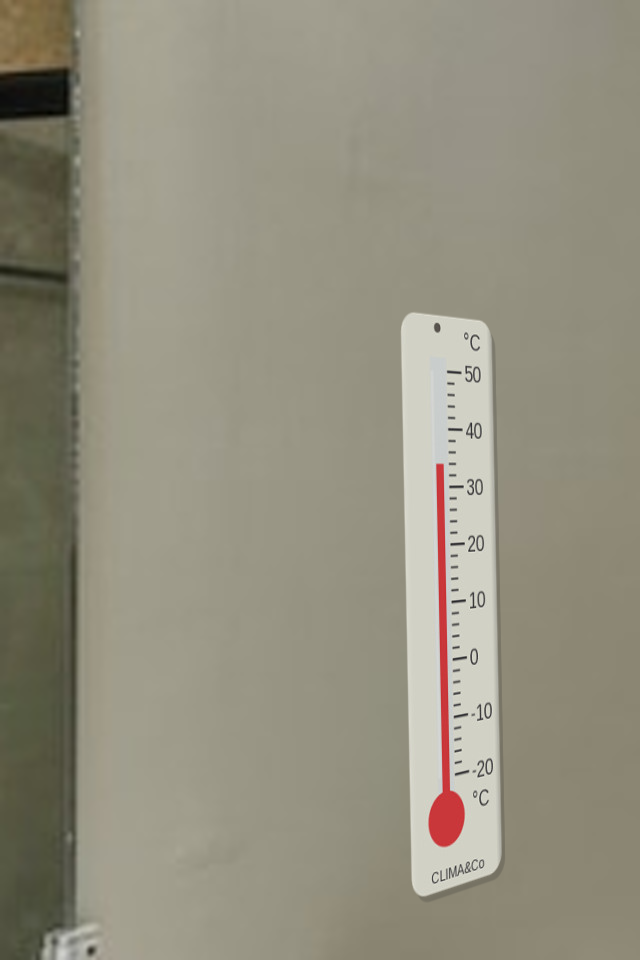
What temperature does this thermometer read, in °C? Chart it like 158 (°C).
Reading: 34 (°C)
